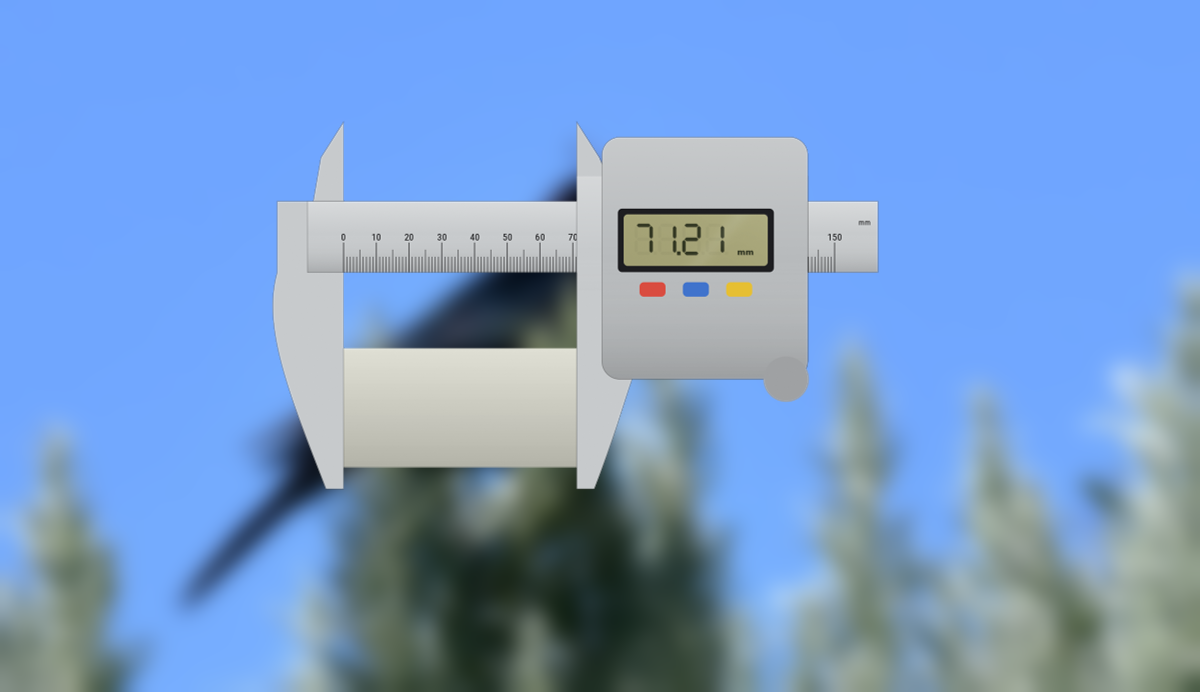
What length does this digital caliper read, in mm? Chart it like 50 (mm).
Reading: 71.21 (mm)
